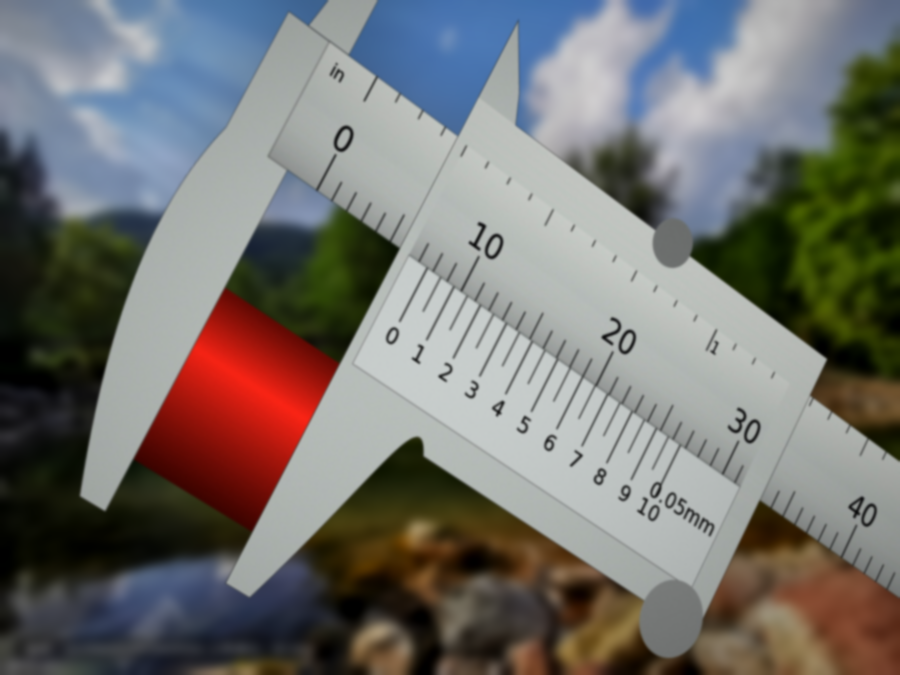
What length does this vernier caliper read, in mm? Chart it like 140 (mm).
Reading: 7.6 (mm)
